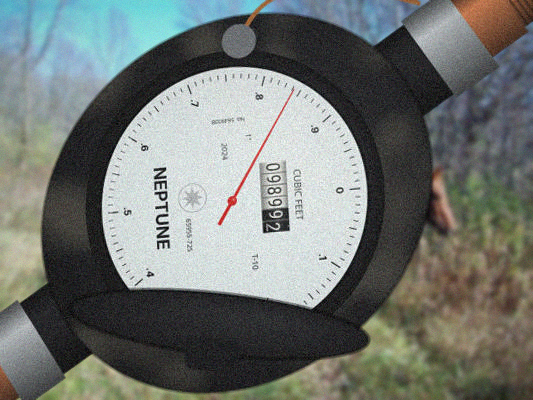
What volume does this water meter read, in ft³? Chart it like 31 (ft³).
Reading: 98991.84 (ft³)
